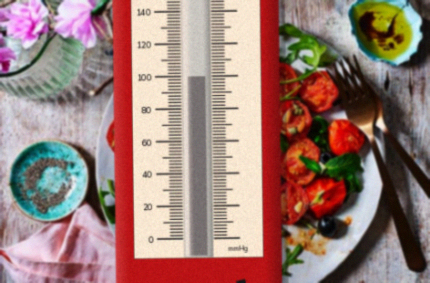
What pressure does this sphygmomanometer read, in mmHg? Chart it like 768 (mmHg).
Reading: 100 (mmHg)
